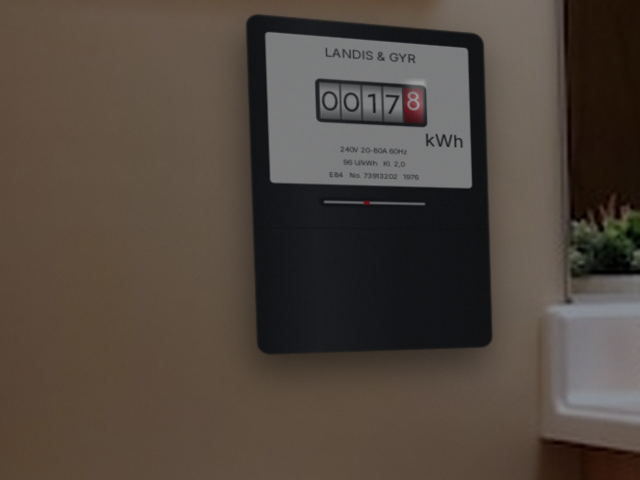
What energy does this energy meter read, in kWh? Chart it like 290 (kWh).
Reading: 17.8 (kWh)
